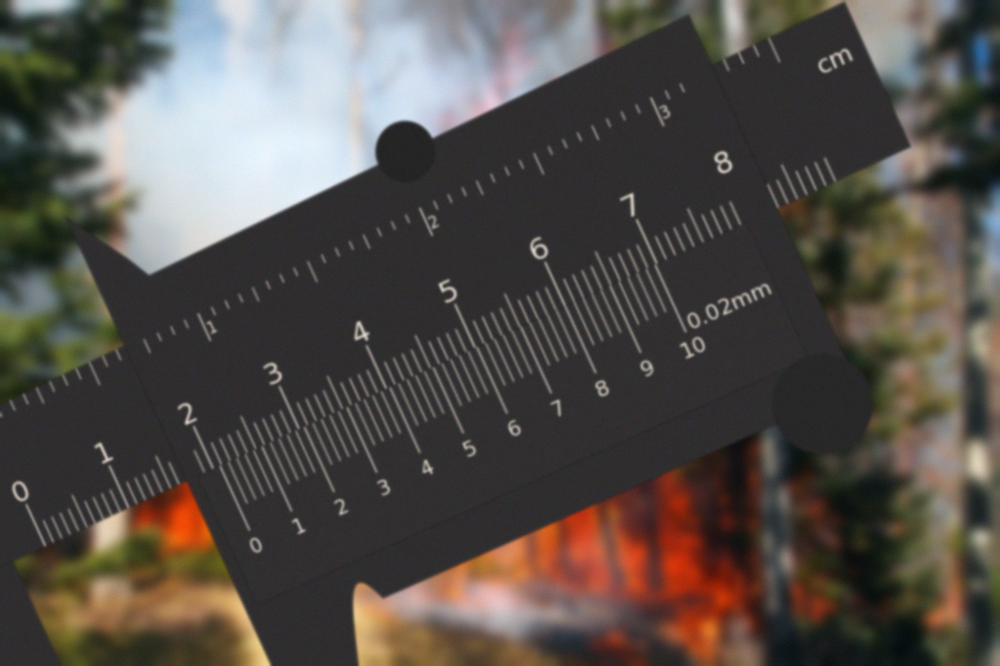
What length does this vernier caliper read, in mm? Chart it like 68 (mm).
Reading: 20.8 (mm)
